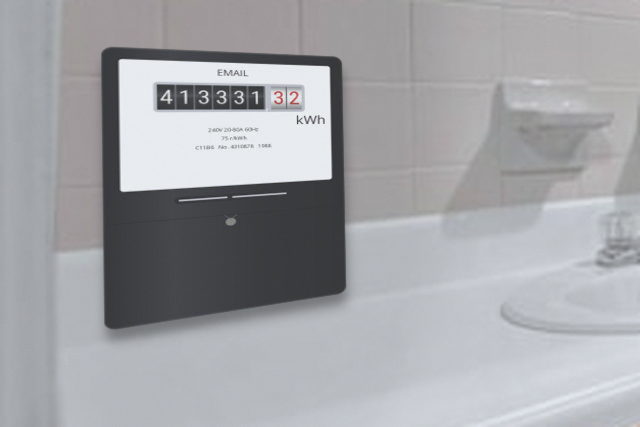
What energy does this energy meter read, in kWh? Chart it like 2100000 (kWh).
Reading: 413331.32 (kWh)
